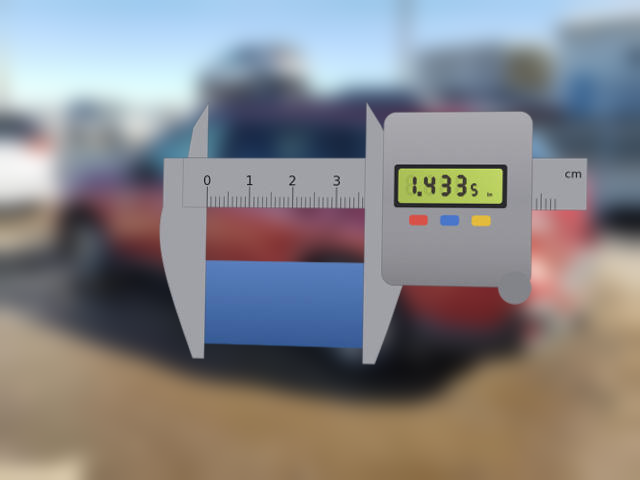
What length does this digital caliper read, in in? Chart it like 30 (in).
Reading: 1.4335 (in)
